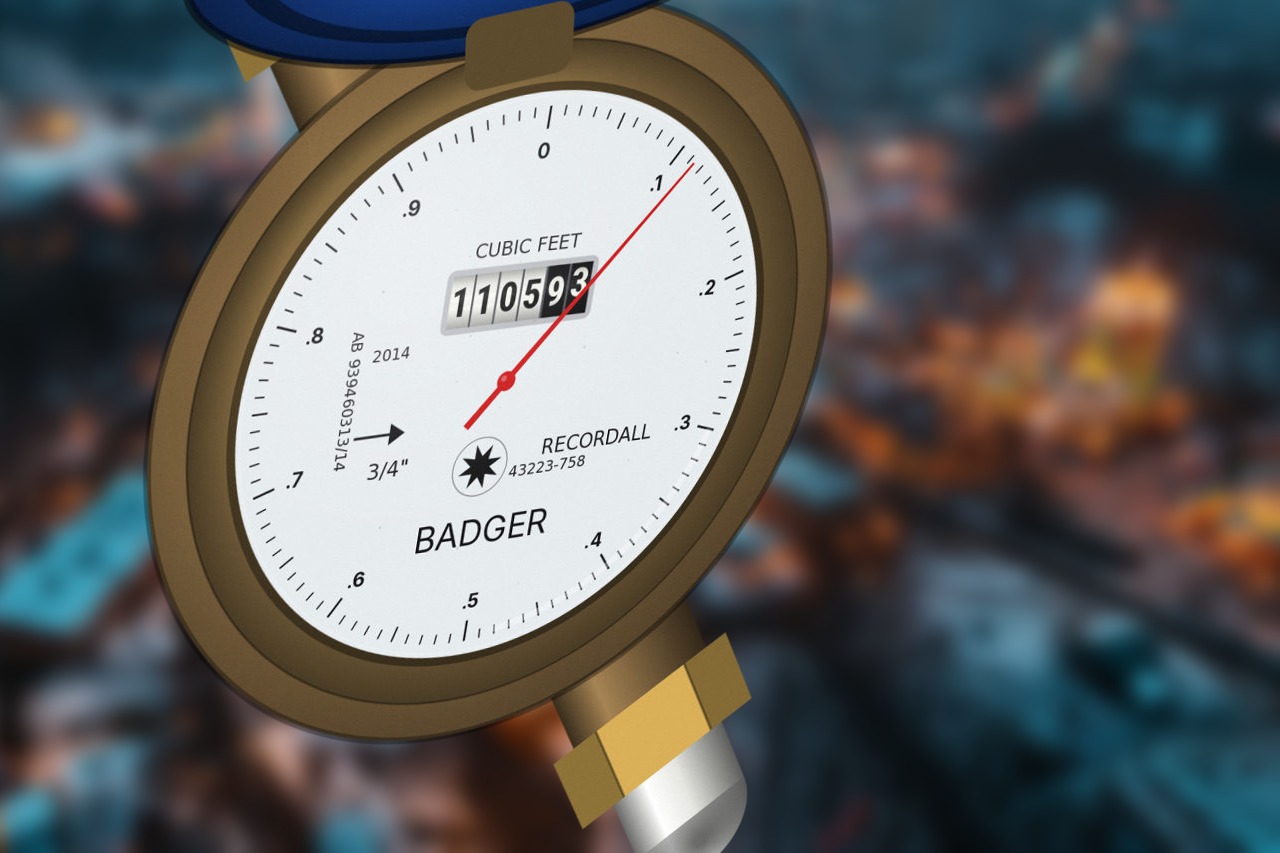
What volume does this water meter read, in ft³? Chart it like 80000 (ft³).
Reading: 110593.11 (ft³)
